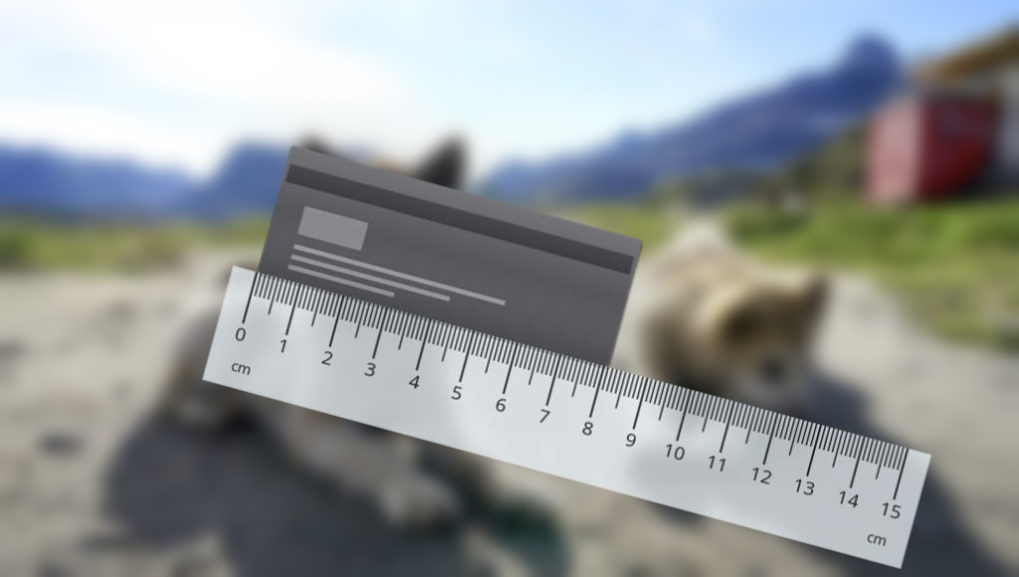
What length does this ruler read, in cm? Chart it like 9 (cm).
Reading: 8.1 (cm)
